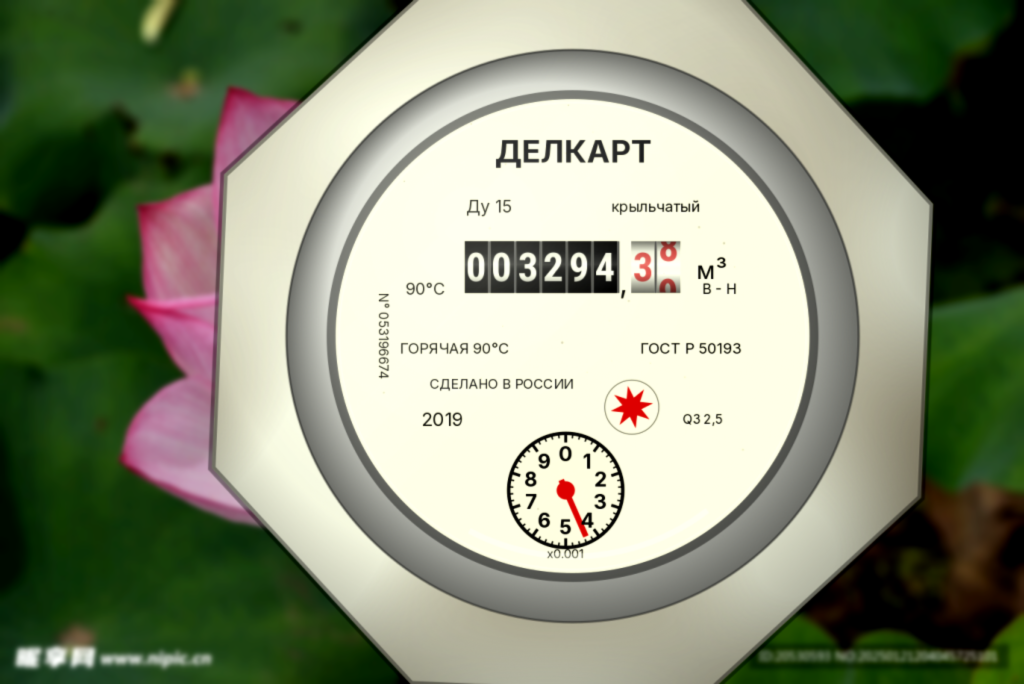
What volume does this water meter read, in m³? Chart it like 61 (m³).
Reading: 3294.384 (m³)
